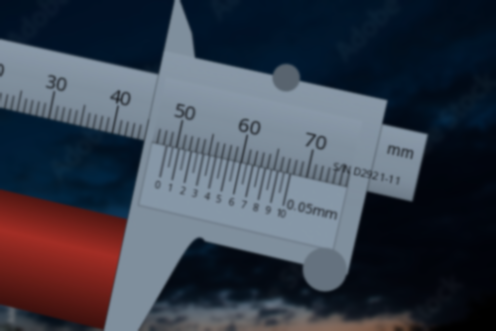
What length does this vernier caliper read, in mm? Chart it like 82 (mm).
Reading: 48.5 (mm)
